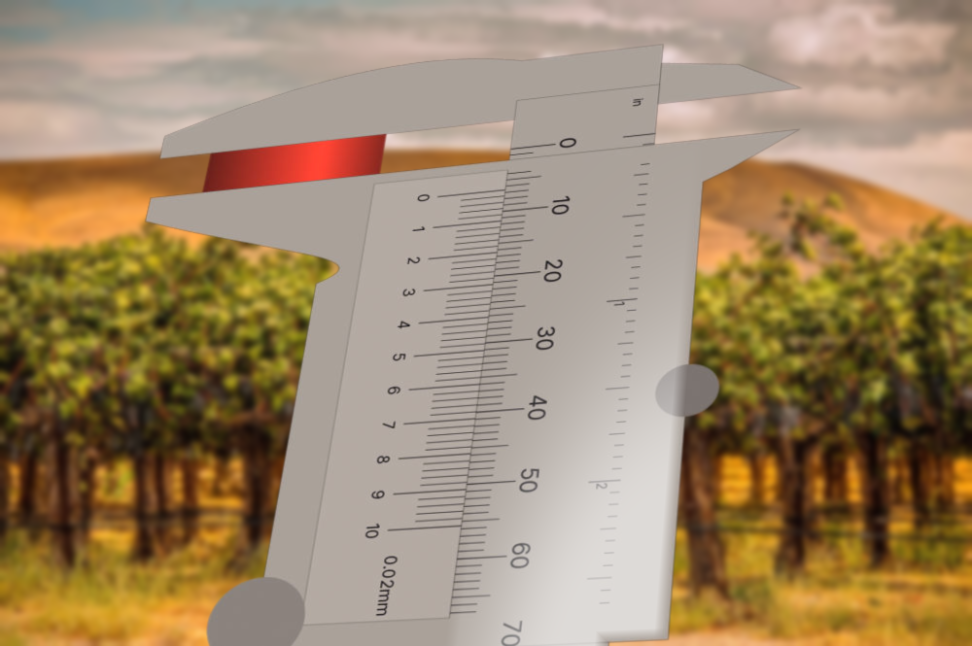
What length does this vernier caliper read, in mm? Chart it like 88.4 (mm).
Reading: 6.6 (mm)
